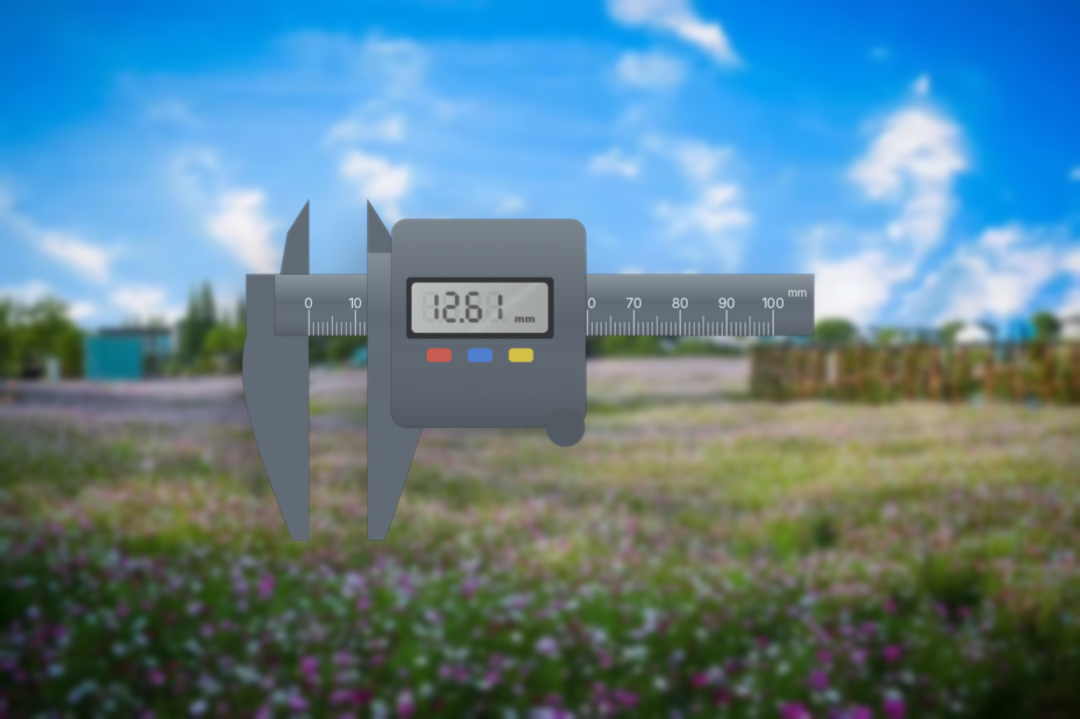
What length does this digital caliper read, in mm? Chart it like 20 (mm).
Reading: 12.61 (mm)
